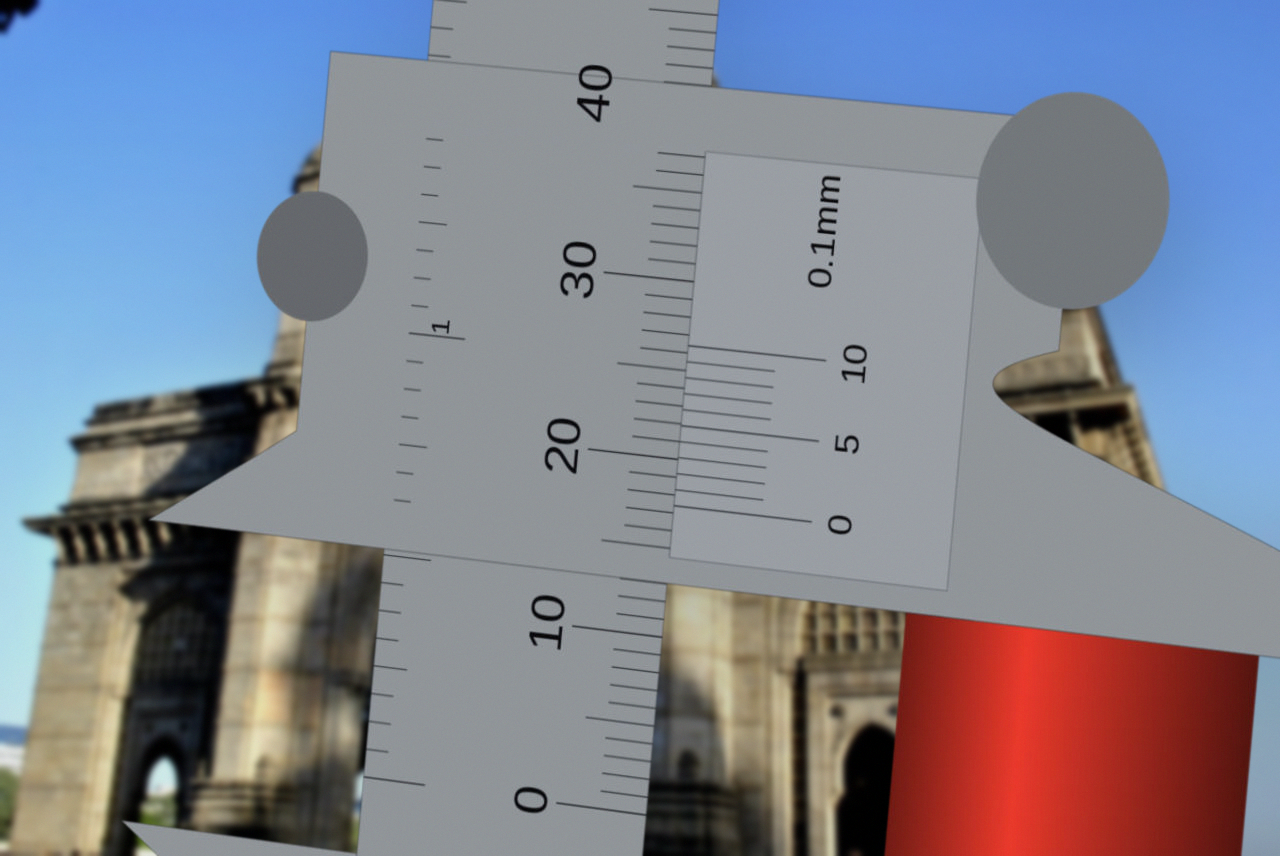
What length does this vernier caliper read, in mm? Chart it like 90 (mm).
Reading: 17.4 (mm)
